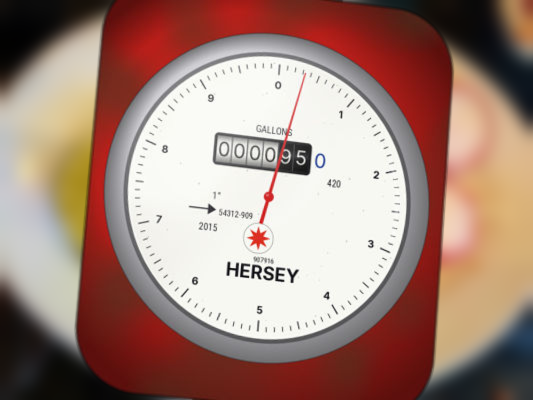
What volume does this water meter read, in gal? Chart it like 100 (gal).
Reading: 950.3 (gal)
